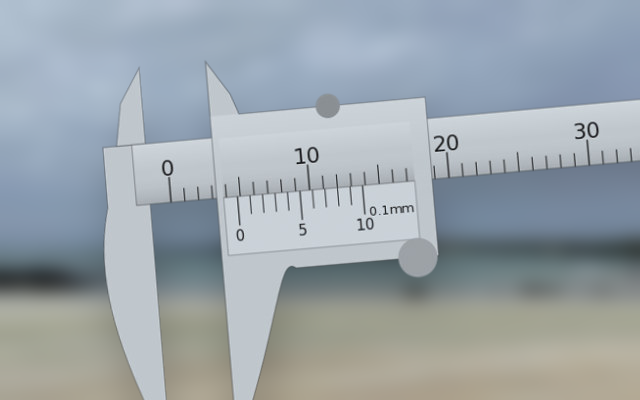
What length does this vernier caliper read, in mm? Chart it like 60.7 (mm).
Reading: 4.8 (mm)
